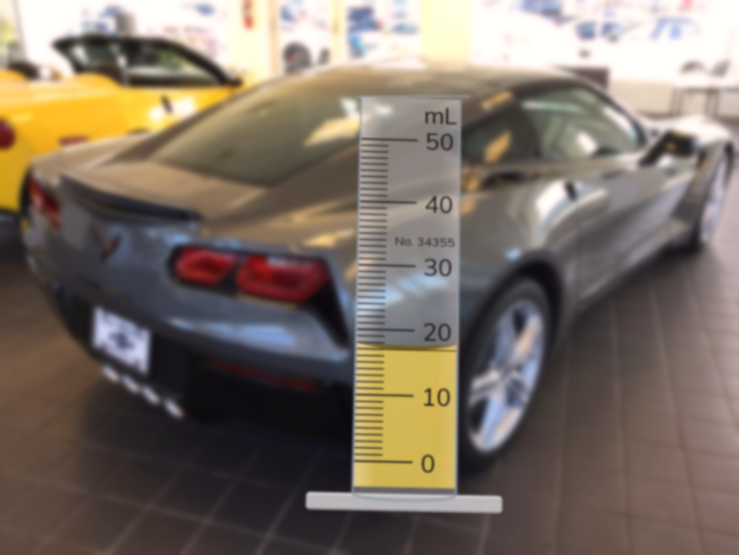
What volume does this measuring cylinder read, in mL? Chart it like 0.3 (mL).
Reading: 17 (mL)
